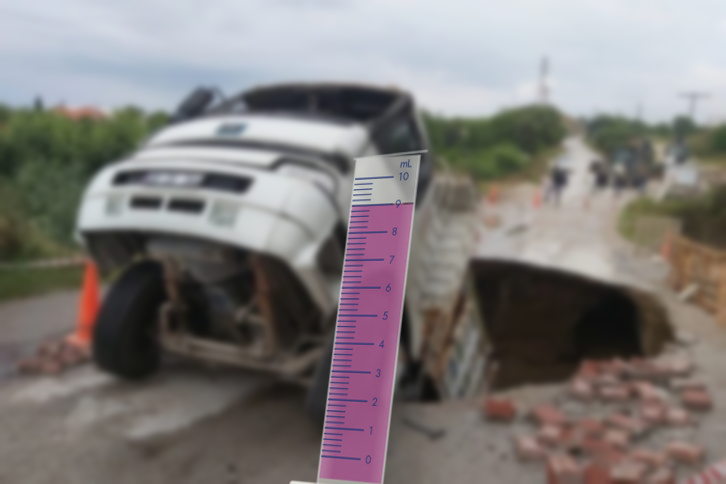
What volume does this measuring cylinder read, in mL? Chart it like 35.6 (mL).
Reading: 9 (mL)
